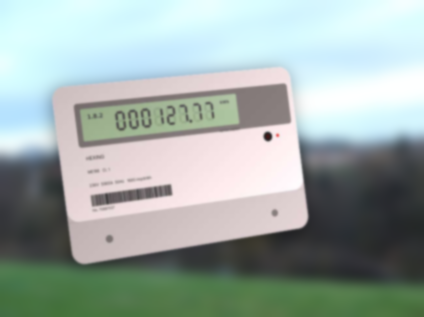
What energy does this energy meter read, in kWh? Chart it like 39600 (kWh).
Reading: 127.77 (kWh)
